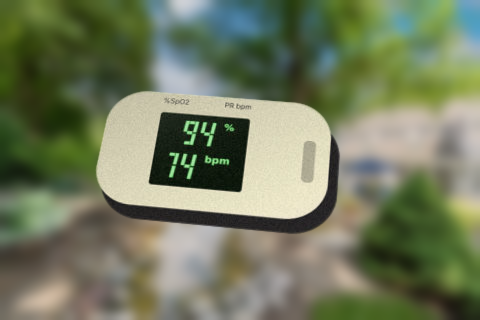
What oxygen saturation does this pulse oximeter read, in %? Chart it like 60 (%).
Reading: 94 (%)
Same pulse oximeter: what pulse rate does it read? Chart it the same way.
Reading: 74 (bpm)
